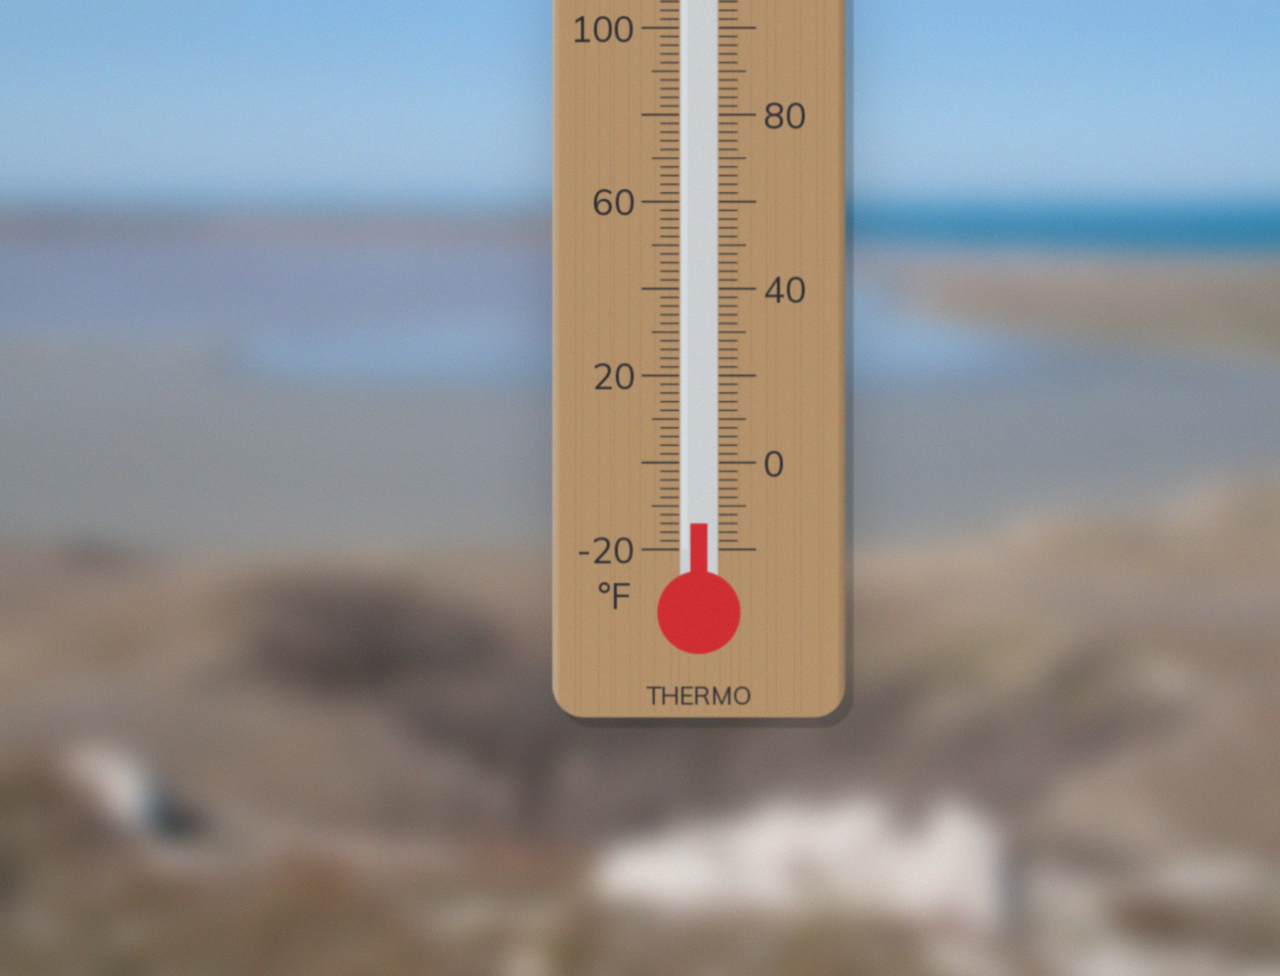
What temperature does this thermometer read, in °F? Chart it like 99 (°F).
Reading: -14 (°F)
